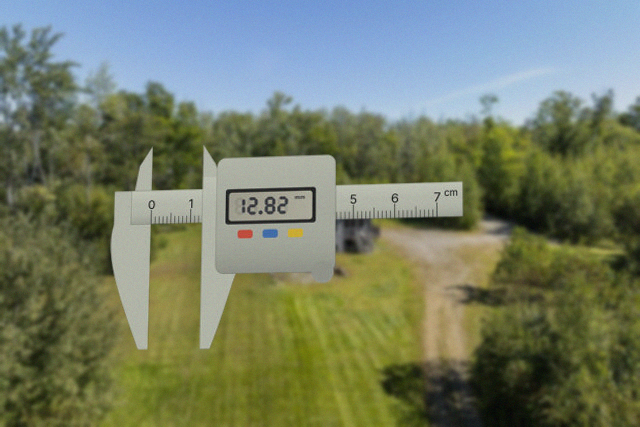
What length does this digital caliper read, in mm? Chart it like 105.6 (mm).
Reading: 12.82 (mm)
